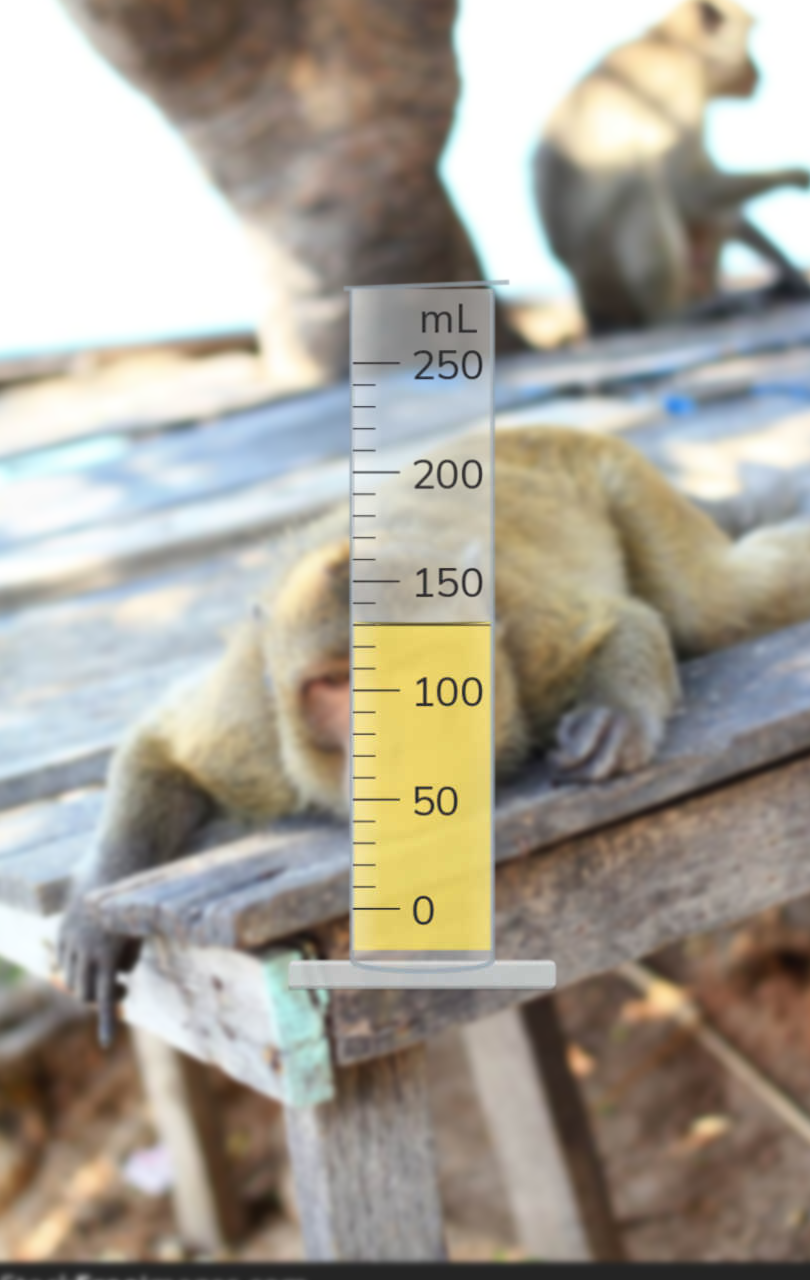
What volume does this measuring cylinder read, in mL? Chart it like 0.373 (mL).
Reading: 130 (mL)
